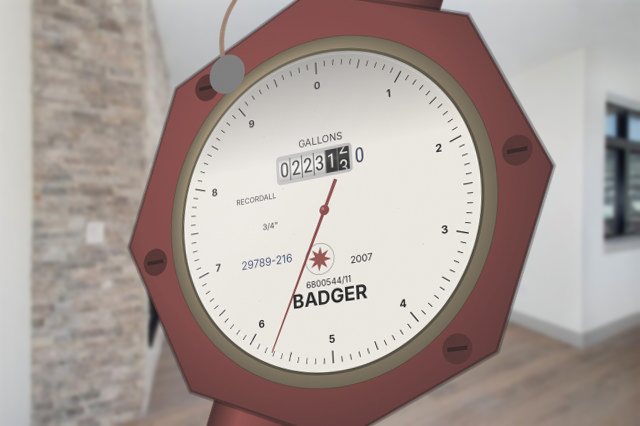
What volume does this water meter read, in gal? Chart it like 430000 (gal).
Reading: 223125.7 (gal)
